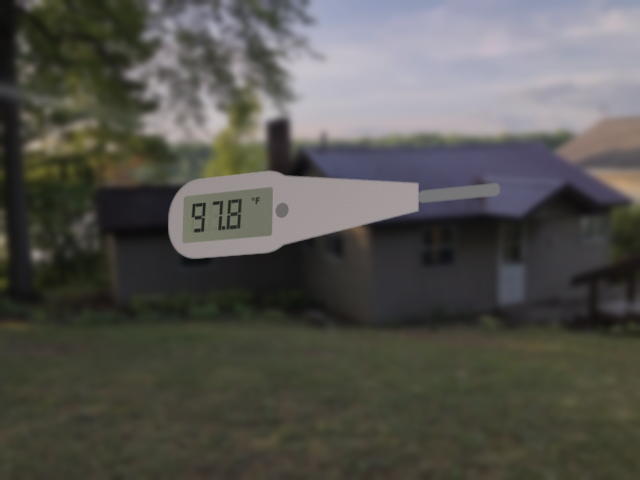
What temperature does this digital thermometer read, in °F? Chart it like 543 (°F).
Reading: 97.8 (°F)
